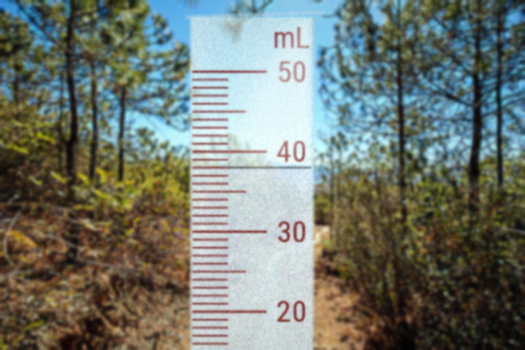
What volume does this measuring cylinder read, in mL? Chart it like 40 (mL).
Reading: 38 (mL)
